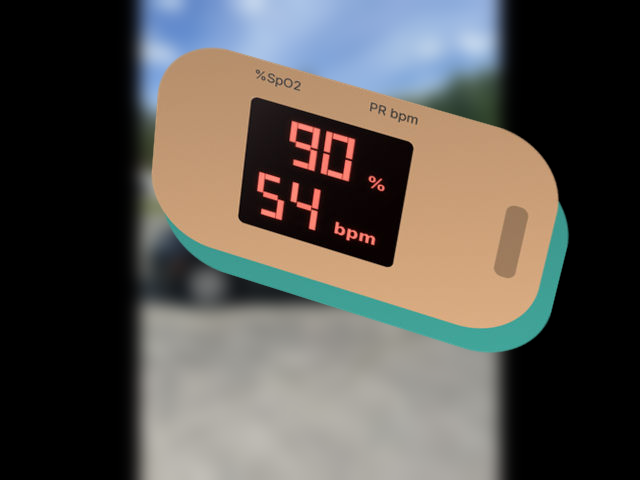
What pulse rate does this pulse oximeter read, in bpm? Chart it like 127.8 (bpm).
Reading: 54 (bpm)
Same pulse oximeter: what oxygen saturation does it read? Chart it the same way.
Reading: 90 (%)
